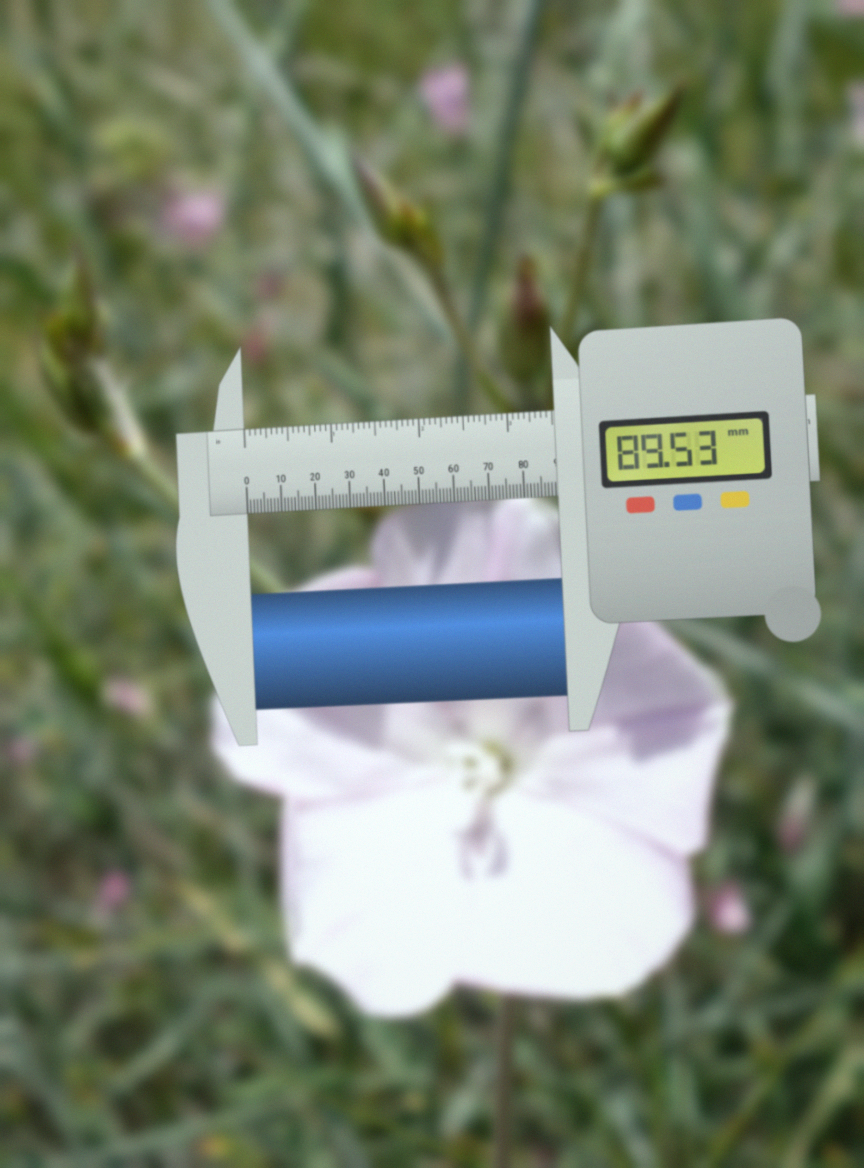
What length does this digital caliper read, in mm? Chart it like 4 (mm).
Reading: 89.53 (mm)
